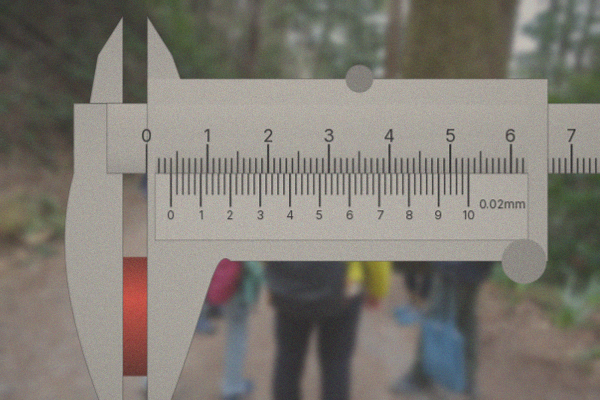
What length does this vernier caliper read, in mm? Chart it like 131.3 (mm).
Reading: 4.0 (mm)
